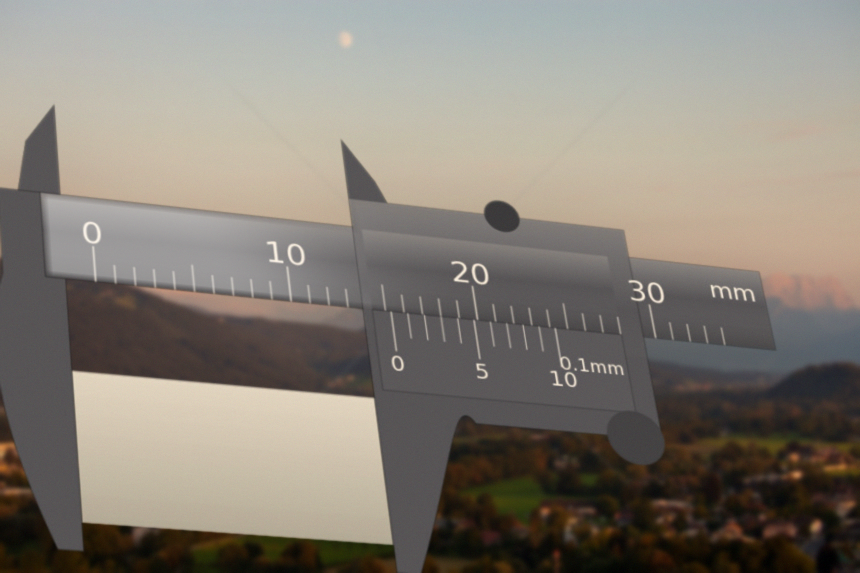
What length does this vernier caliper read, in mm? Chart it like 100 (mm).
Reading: 15.3 (mm)
